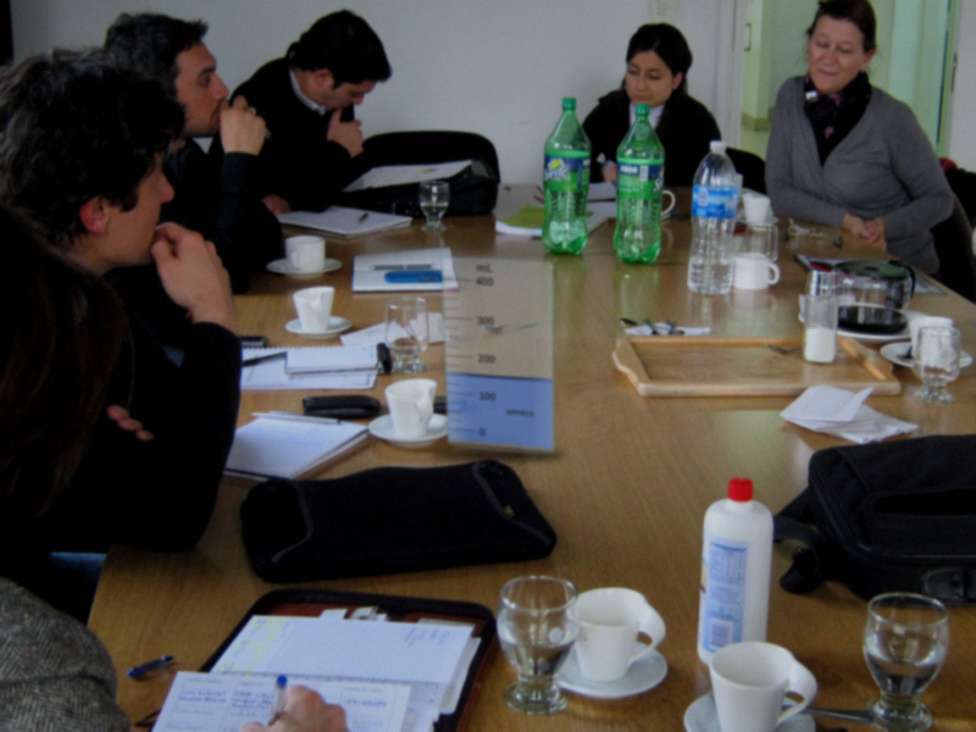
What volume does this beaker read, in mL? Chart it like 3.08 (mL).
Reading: 150 (mL)
